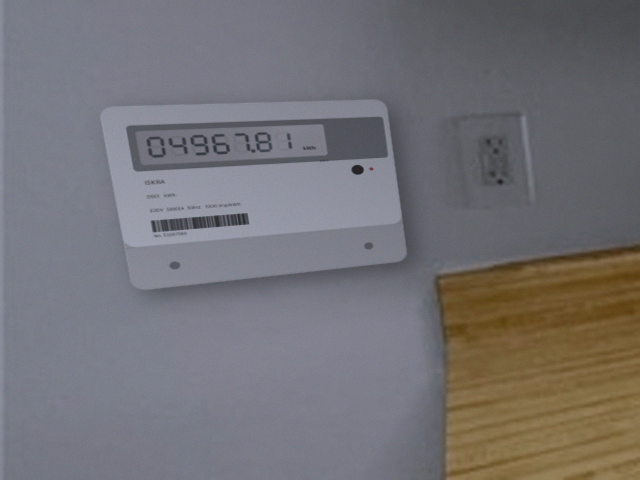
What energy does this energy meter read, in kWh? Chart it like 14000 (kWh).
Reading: 4967.81 (kWh)
